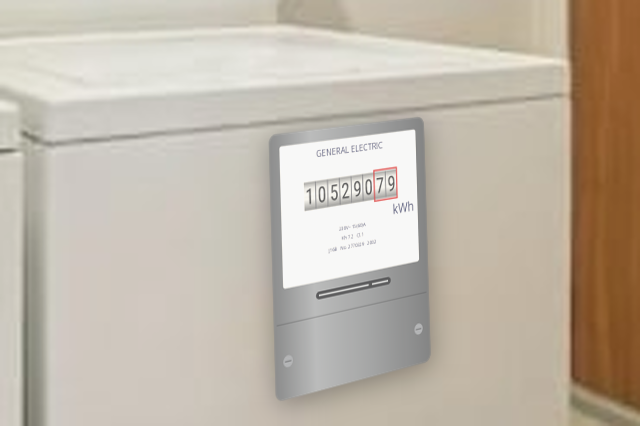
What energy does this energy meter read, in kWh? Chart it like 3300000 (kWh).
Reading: 105290.79 (kWh)
